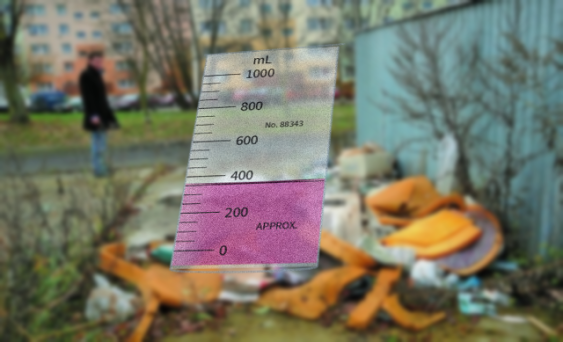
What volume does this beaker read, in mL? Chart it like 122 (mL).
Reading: 350 (mL)
